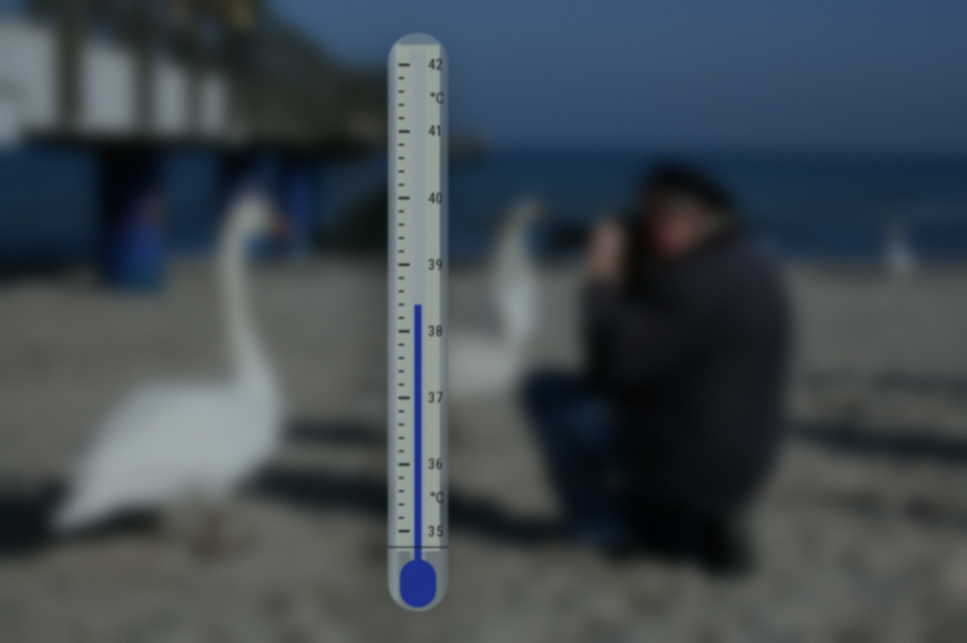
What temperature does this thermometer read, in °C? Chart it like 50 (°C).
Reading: 38.4 (°C)
